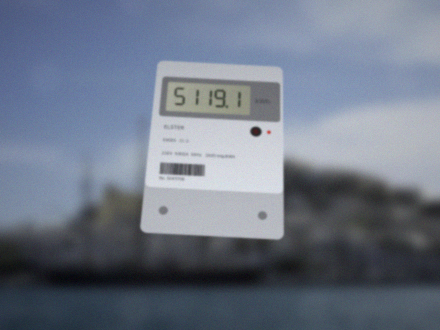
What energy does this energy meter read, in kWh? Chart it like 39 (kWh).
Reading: 5119.1 (kWh)
